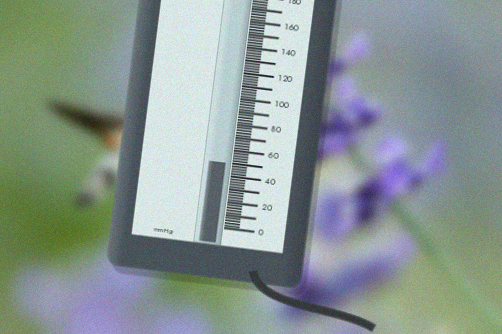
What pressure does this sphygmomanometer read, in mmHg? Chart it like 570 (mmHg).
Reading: 50 (mmHg)
